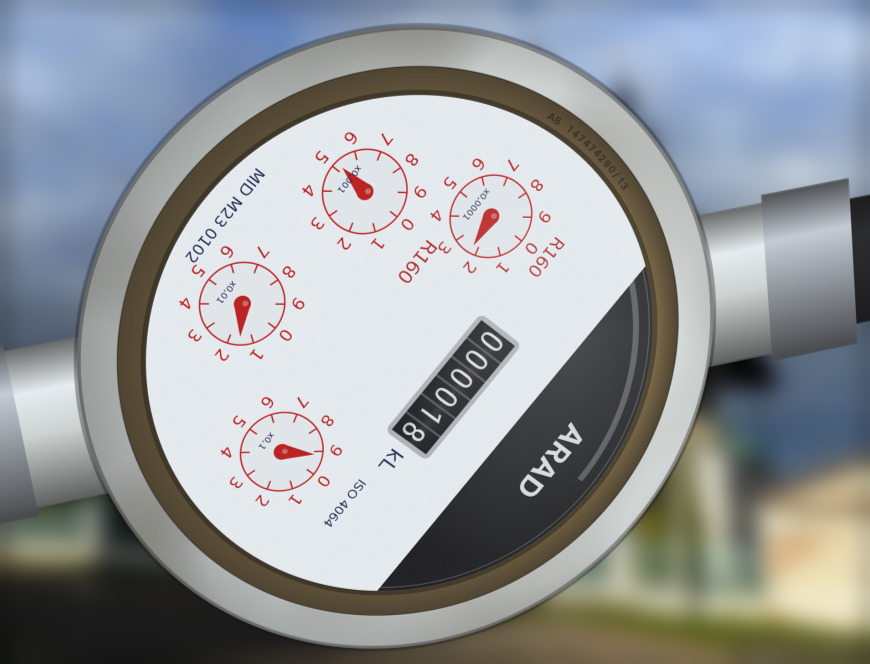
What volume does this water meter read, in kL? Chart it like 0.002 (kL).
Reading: 17.9152 (kL)
